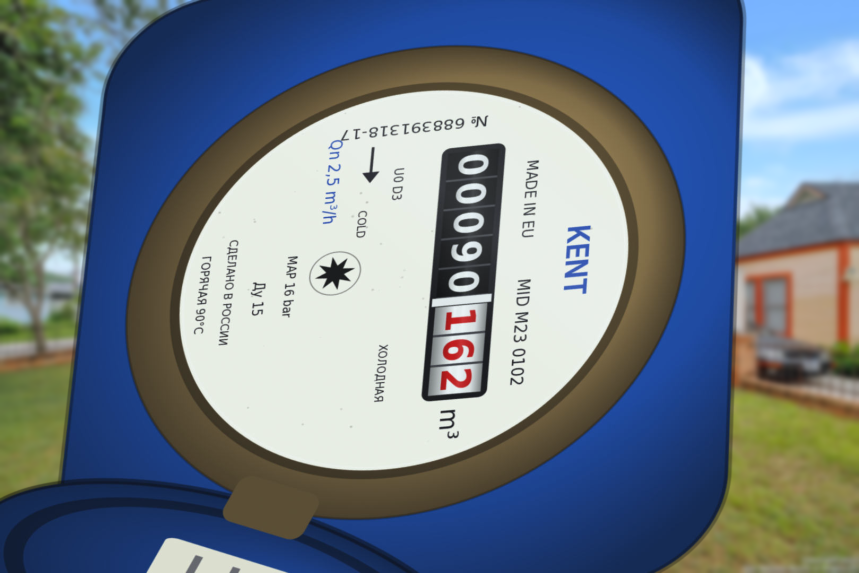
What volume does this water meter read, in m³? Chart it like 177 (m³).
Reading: 90.162 (m³)
